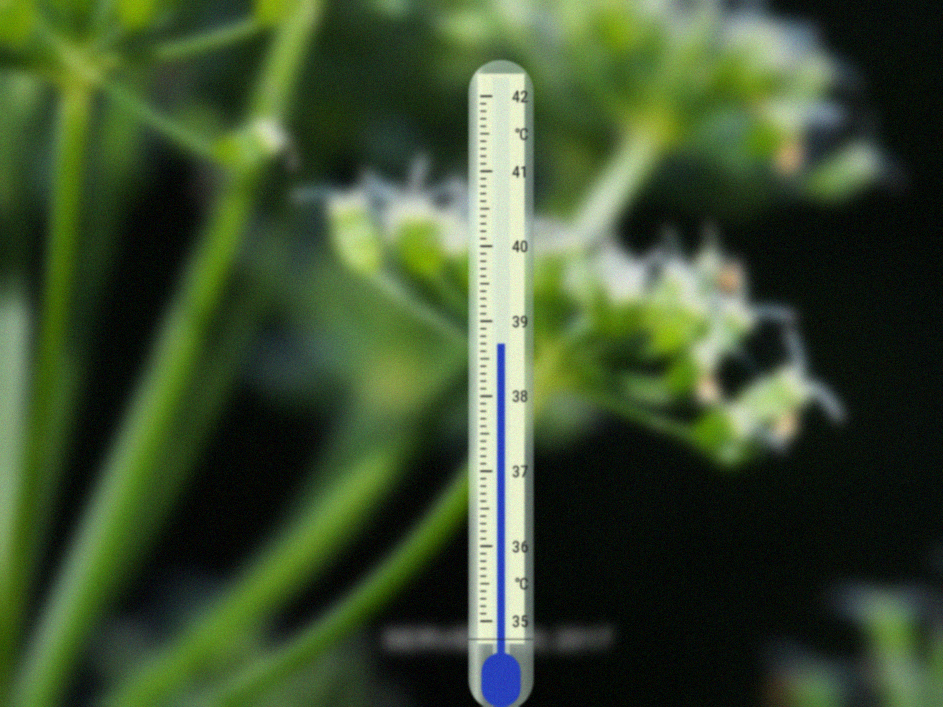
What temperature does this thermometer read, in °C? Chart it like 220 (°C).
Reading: 38.7 (°C)
